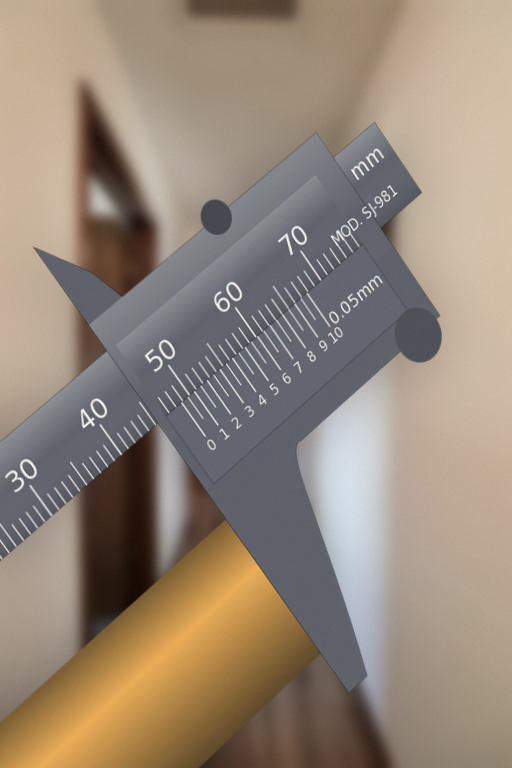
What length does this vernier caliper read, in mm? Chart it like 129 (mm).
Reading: 48.8 (mm)
